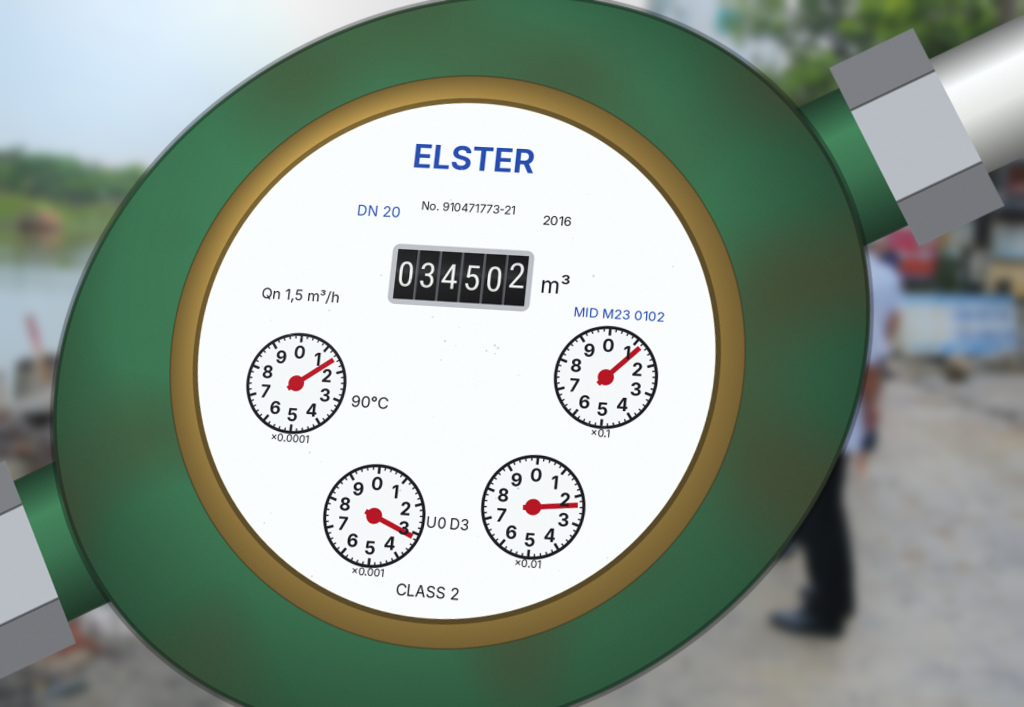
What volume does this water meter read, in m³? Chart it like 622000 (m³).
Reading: 34502.1231 (m³)
